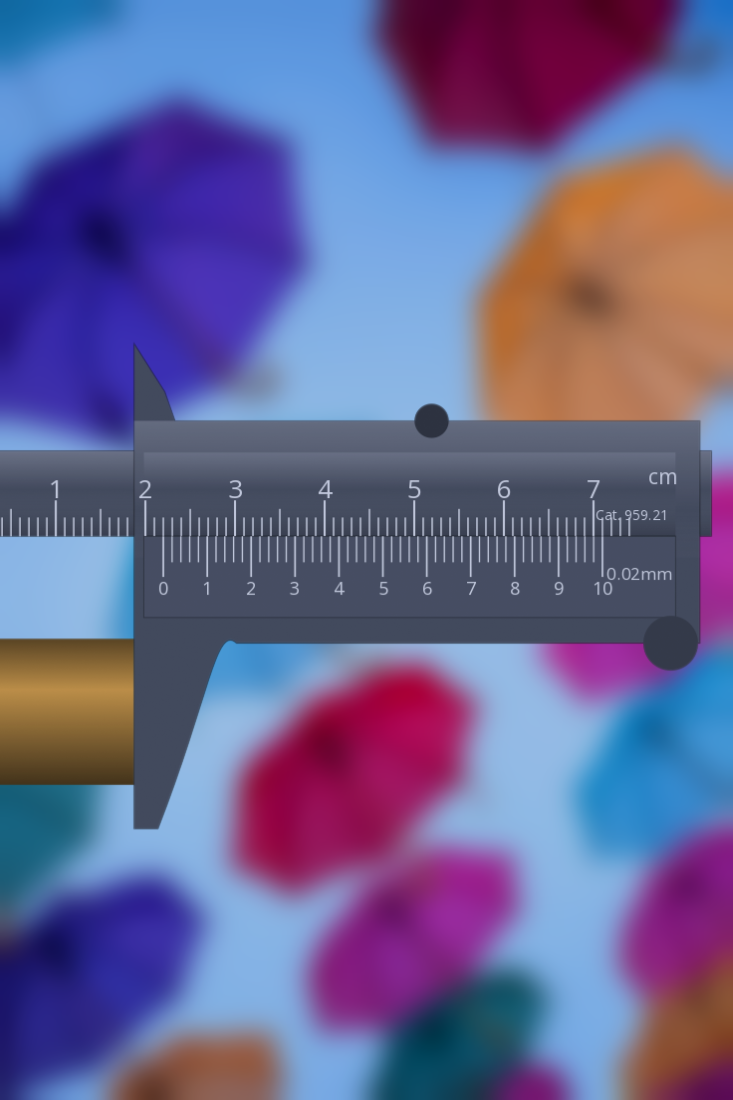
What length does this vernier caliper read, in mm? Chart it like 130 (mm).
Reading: 22.0 (mm)
